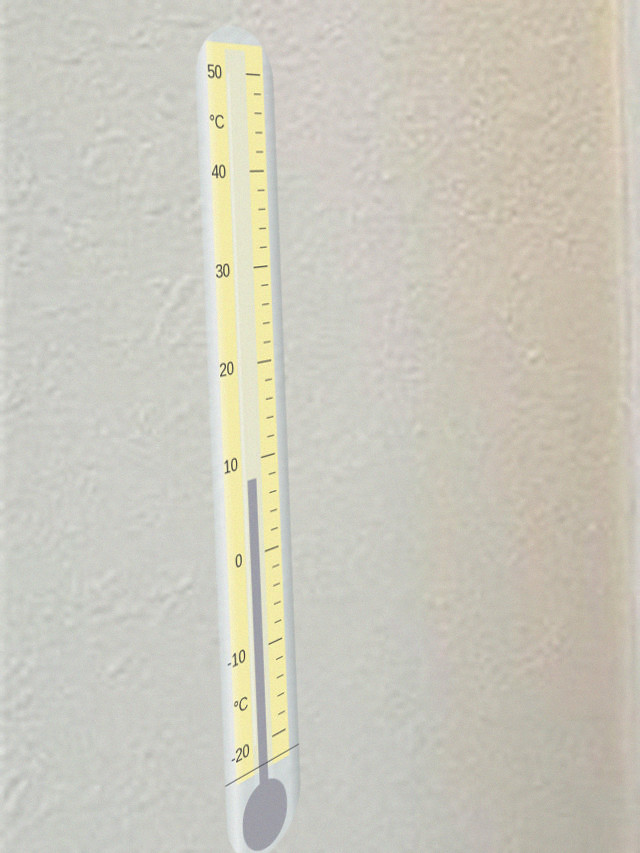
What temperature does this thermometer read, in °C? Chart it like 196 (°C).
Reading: 8 (°C)
